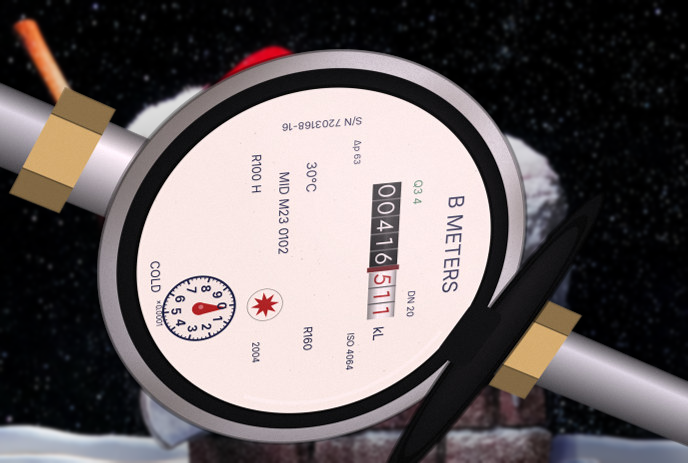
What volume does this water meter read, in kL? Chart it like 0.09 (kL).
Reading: 416.5110 (kL)
